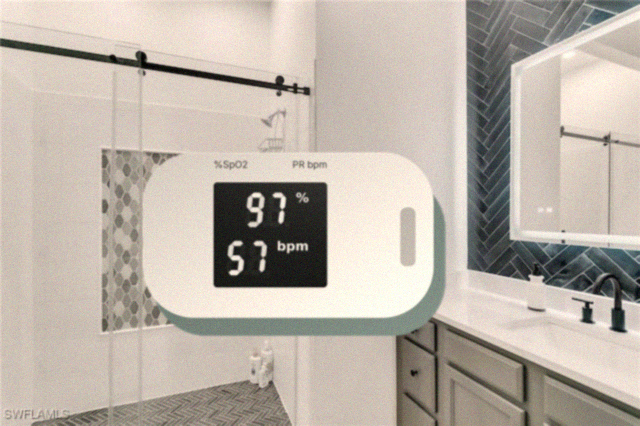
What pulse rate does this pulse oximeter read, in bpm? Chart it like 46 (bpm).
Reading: 57 (bpm)
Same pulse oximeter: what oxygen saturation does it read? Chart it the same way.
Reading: 97 (%)
